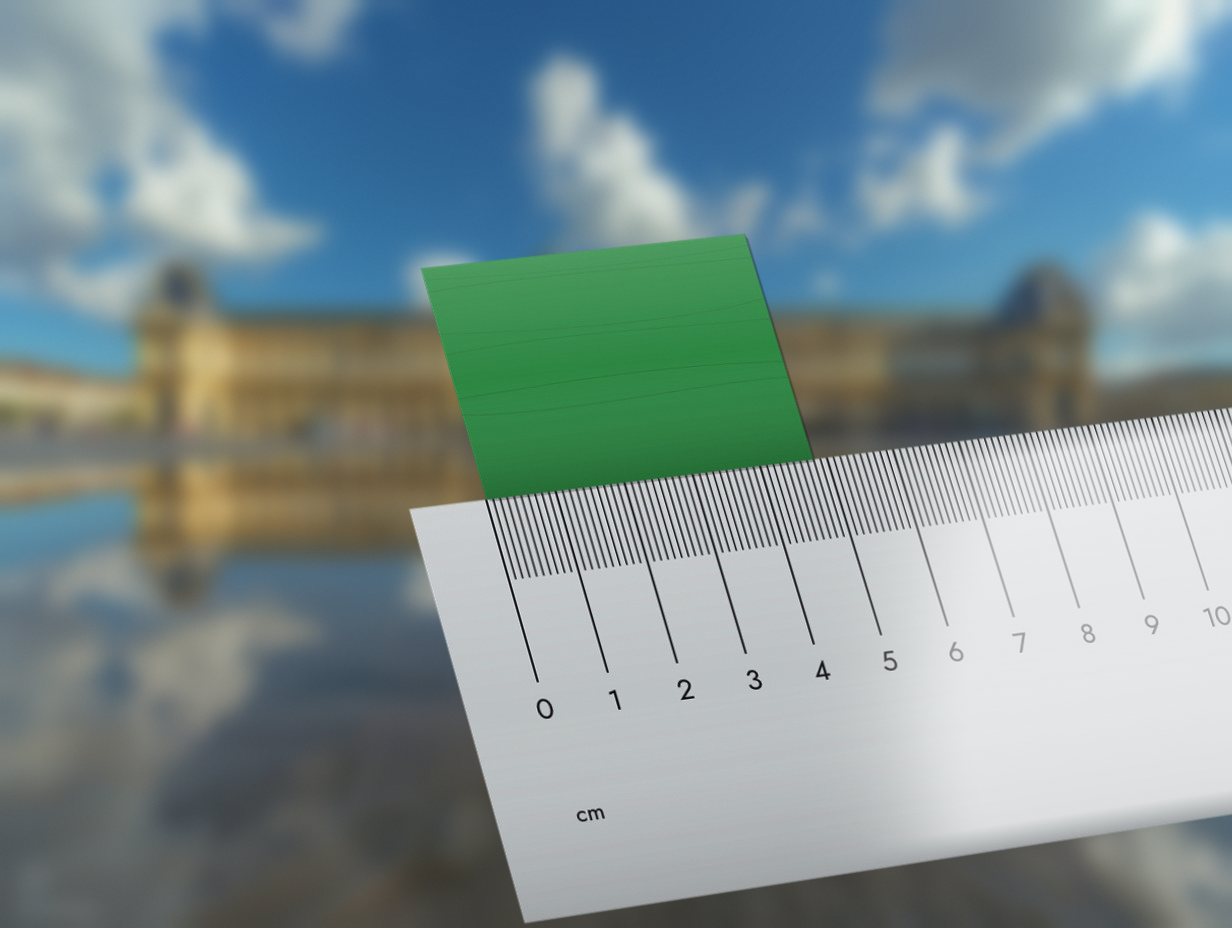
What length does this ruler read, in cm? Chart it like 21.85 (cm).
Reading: 4.8 (cm)
